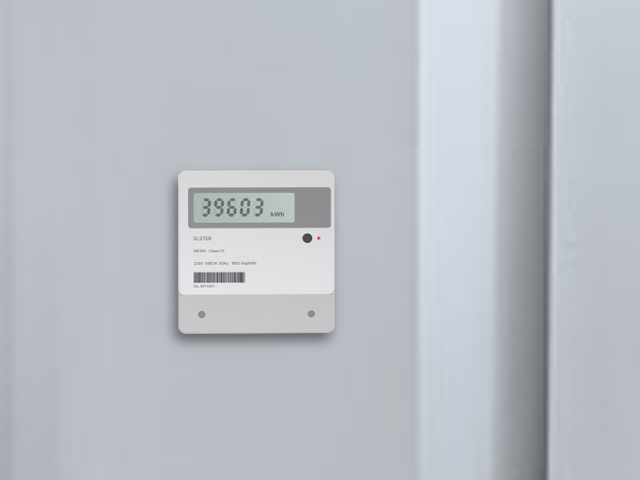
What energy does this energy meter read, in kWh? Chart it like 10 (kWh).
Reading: 39603 (kWh)
